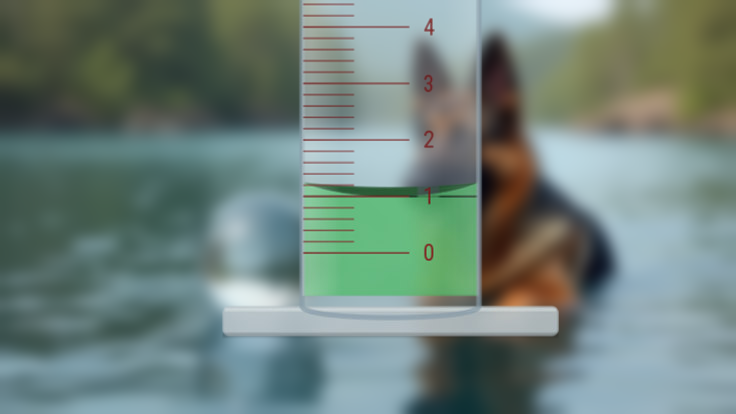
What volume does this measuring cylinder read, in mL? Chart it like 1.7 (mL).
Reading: 1 (mL)
